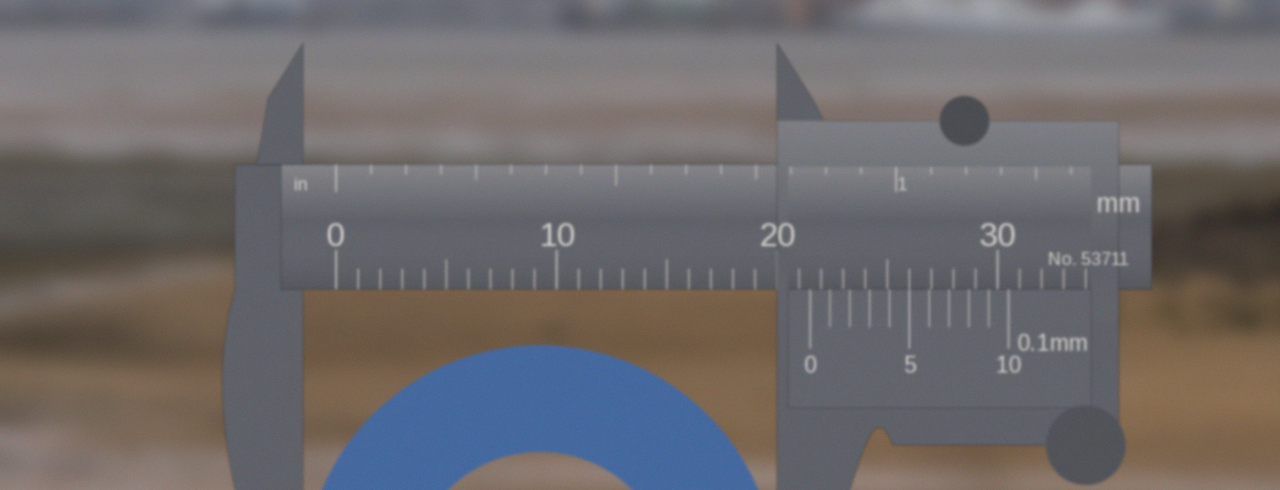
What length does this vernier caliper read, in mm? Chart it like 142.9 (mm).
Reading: 21.5 (mm)
